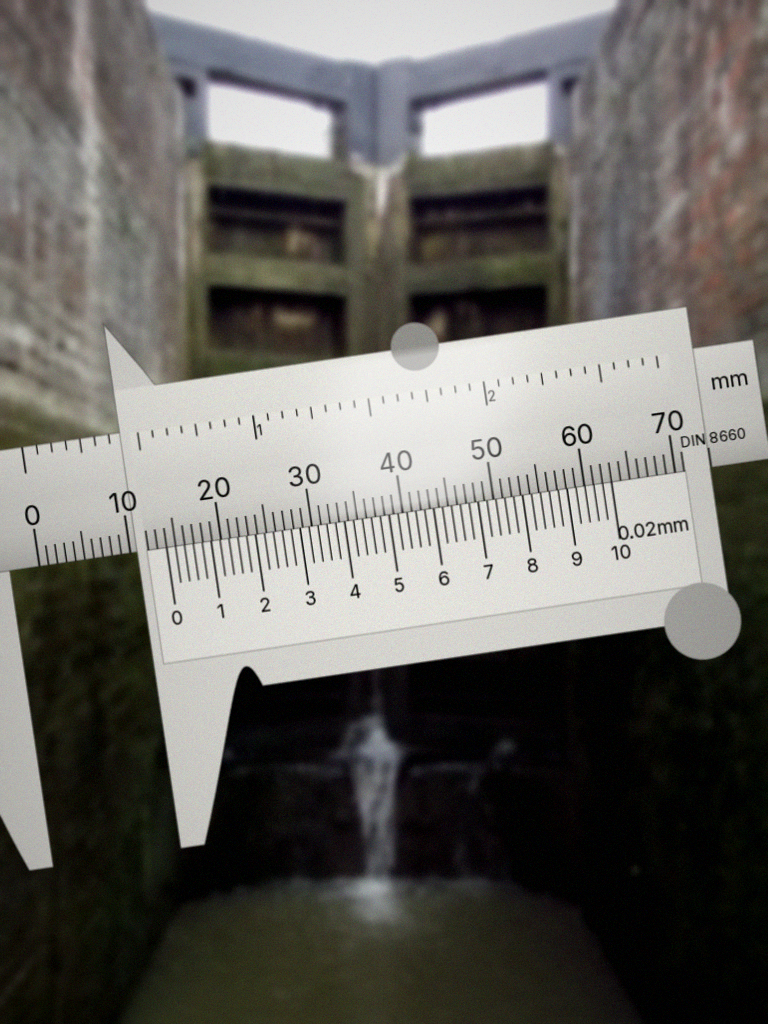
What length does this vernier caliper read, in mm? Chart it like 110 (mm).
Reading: 14.0 (mm)
